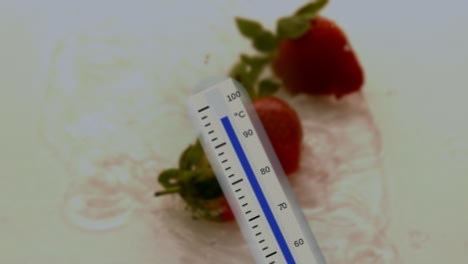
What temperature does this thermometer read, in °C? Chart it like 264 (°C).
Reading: 96 (°C)
